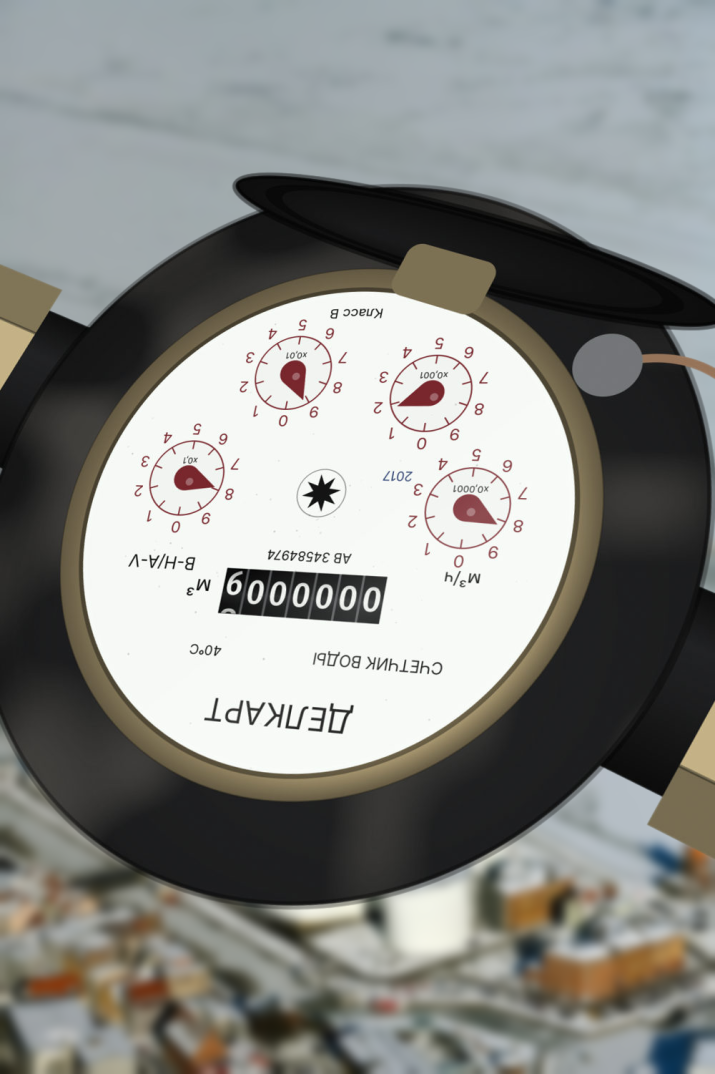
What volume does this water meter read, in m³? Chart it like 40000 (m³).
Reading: 8.7918 (m³)
